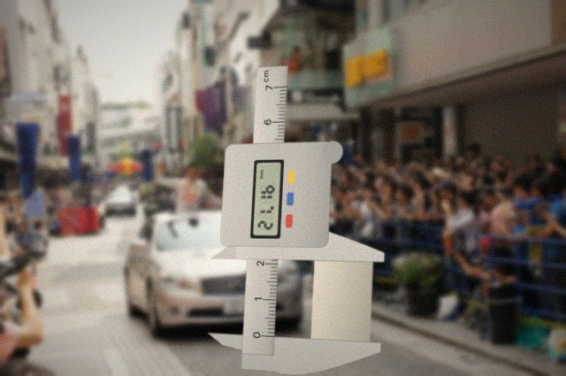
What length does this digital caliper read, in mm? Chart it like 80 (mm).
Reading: 21.16 (mm)
